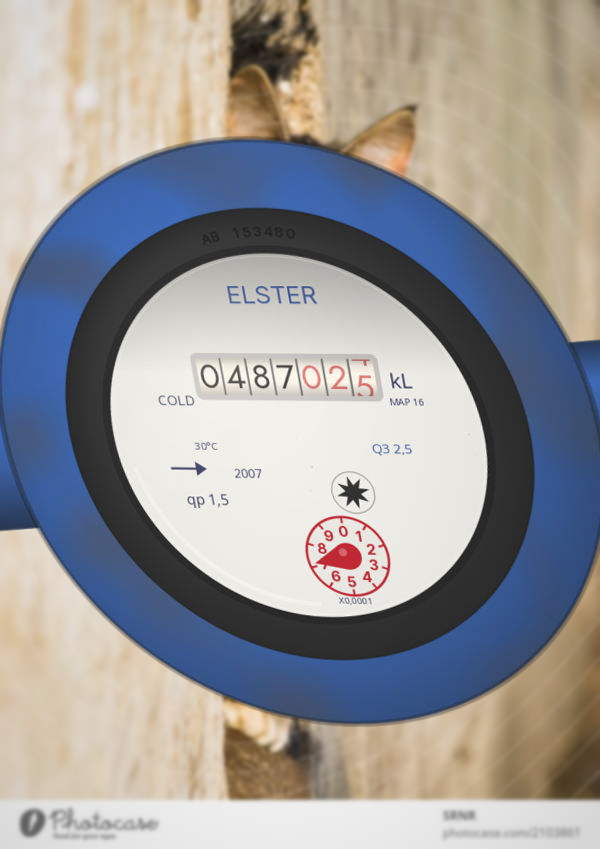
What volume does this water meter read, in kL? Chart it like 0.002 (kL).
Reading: 487.0247 (kL)
